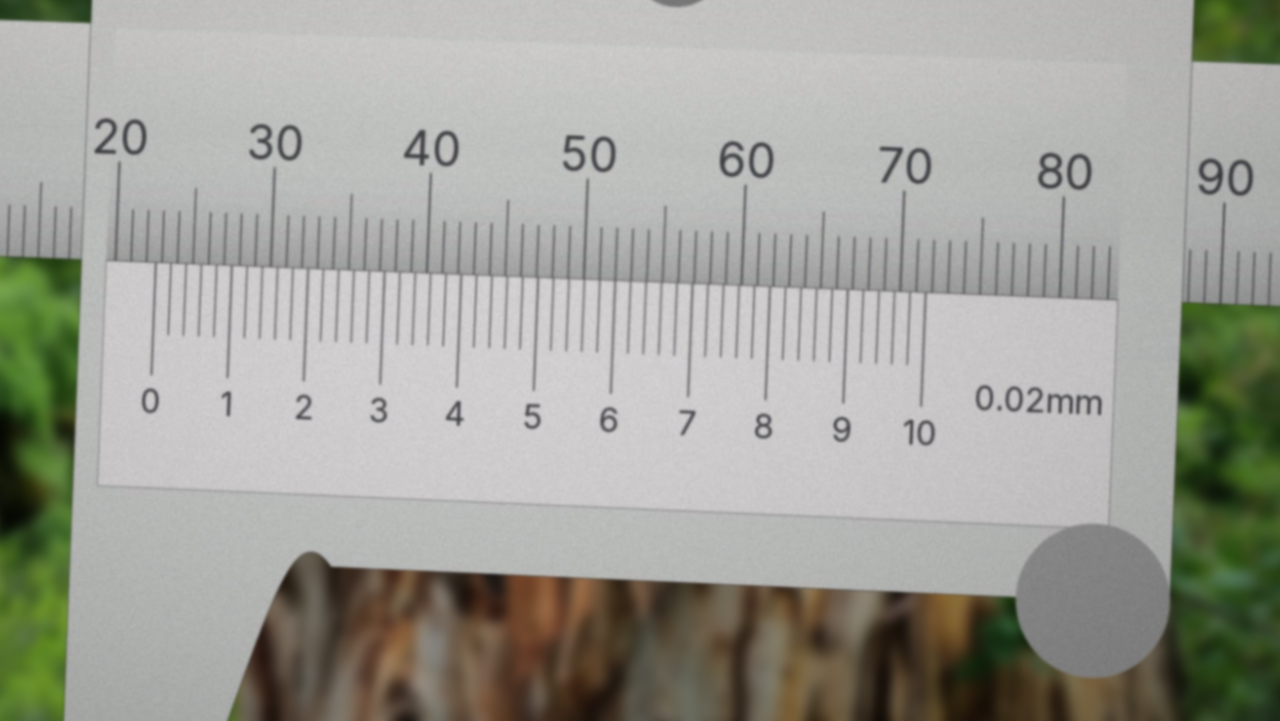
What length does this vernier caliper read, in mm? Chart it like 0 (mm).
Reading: 22.6 (mm)
